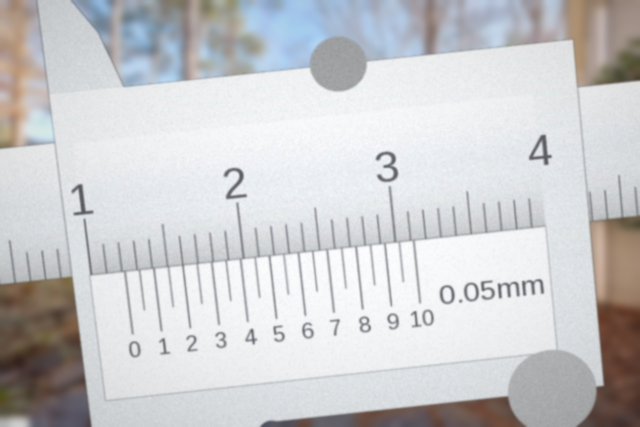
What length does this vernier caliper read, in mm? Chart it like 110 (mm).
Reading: 12.2 (mm)
